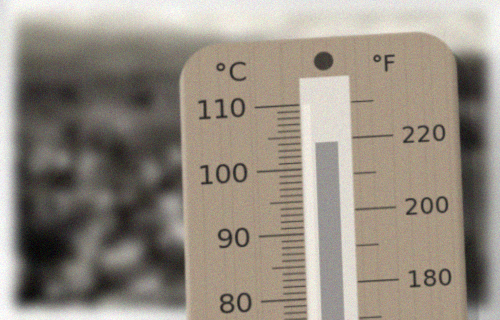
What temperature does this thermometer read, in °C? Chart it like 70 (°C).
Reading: 104 (°C)
